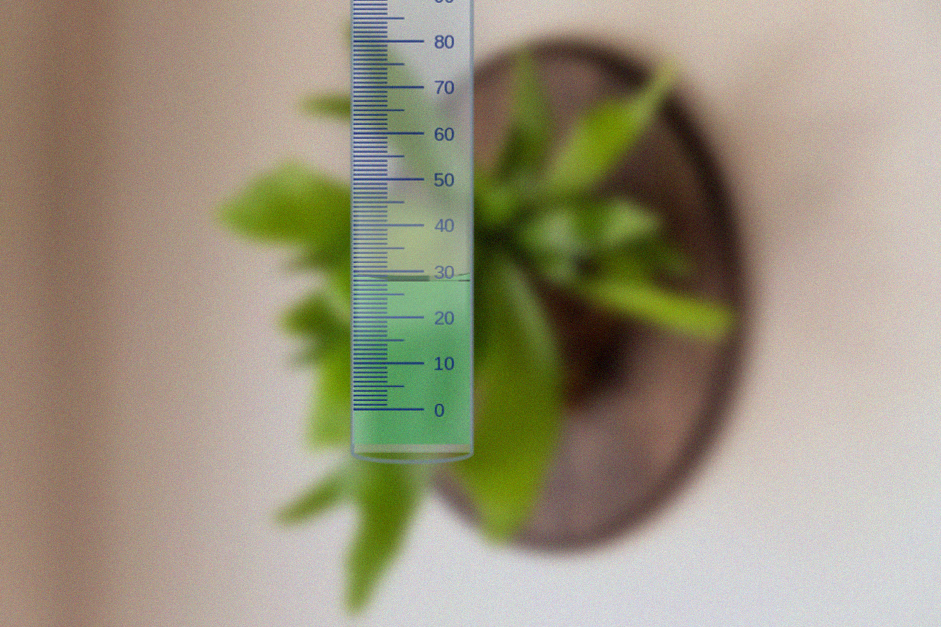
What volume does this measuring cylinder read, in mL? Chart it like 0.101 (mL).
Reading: 28 (mL)
